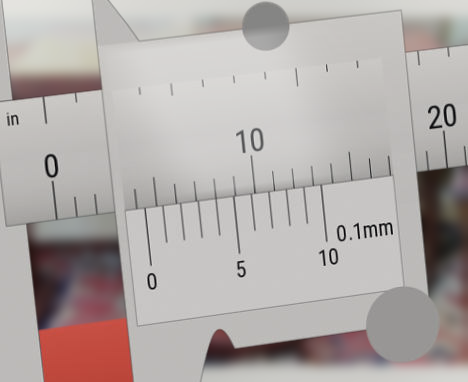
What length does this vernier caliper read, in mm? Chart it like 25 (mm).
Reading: 4.4 (mm)
